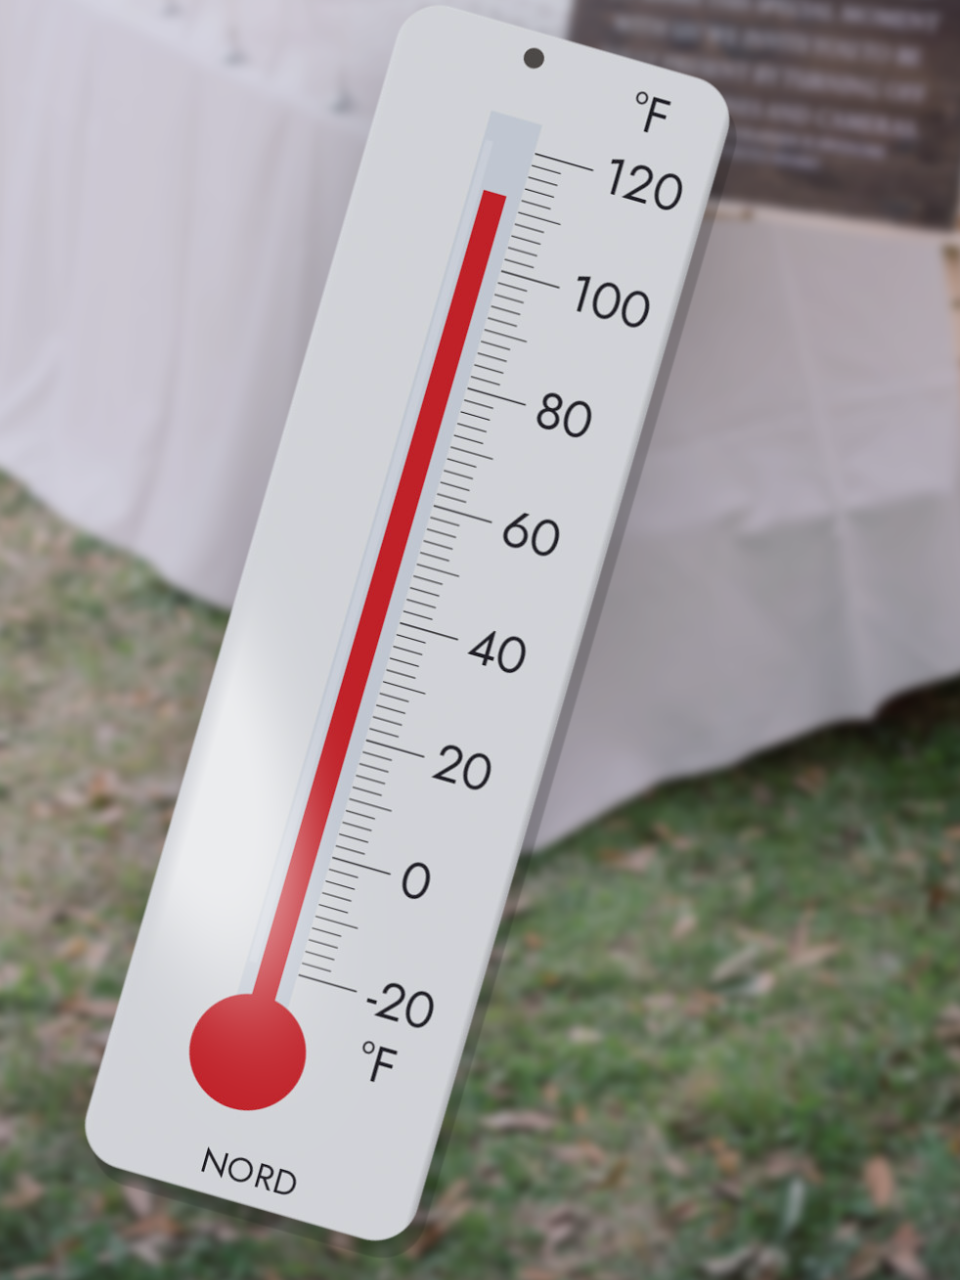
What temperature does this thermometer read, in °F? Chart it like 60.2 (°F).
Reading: 112 (°F)
